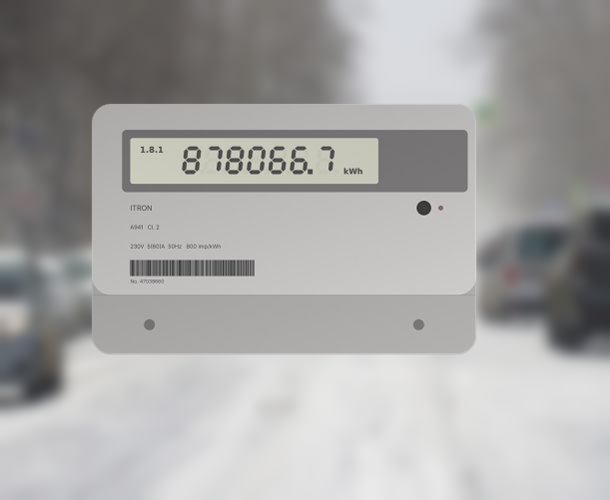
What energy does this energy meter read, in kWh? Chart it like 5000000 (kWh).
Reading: 878066.7 (kWh)
